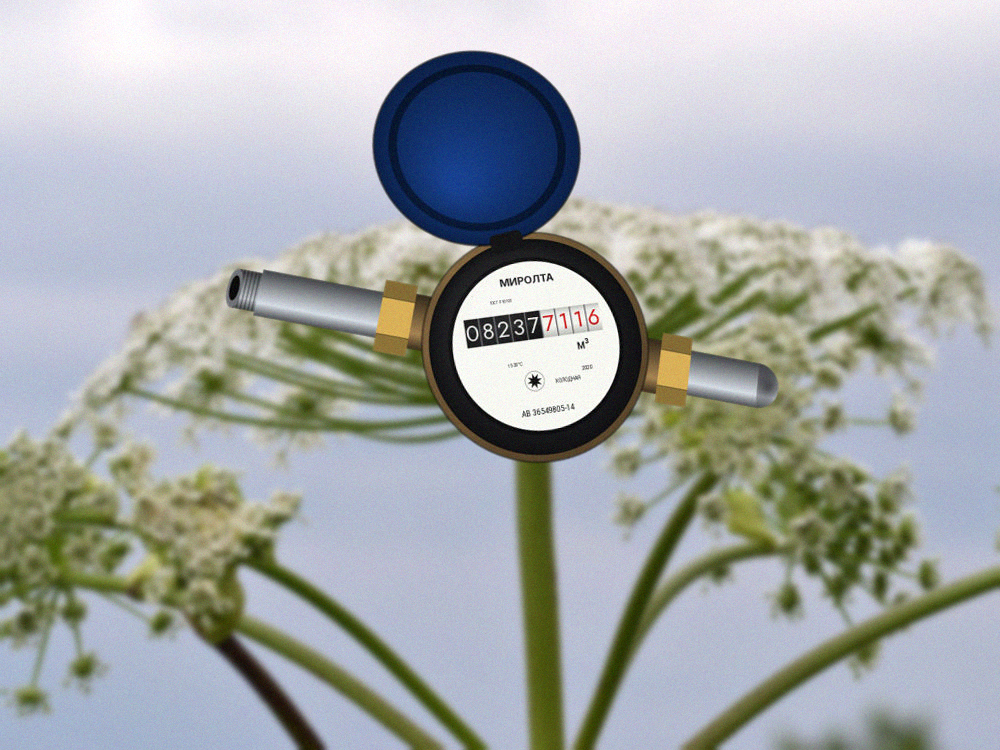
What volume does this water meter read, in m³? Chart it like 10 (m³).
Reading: 8237.7116 (m³)
